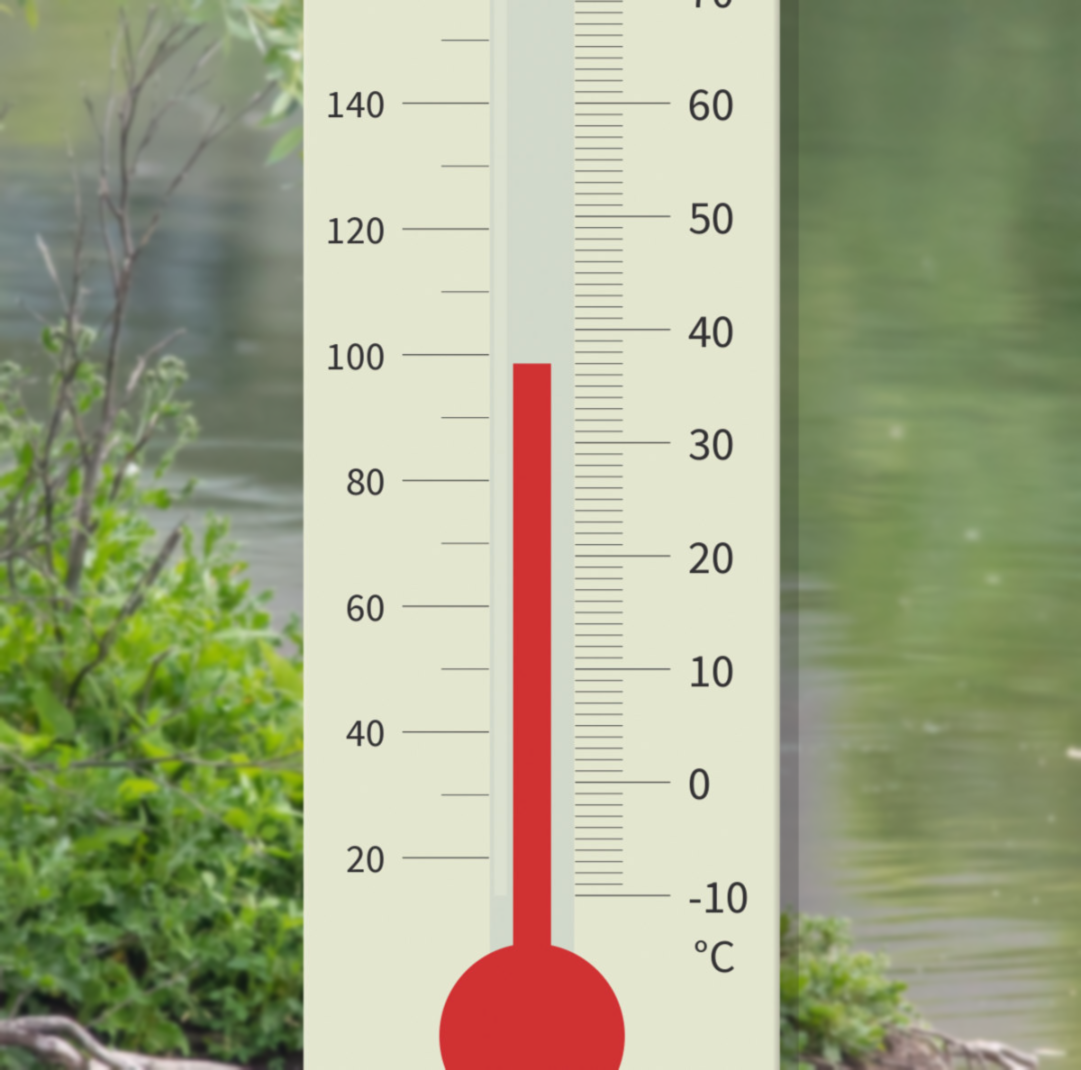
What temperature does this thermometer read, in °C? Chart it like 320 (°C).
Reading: 37 (°C)
